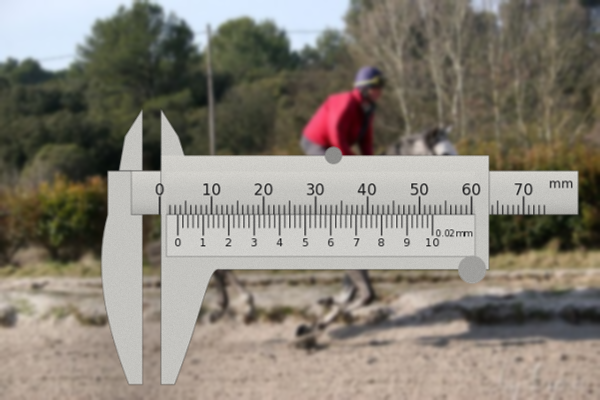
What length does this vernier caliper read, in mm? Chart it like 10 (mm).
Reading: 3.5 (mm)
